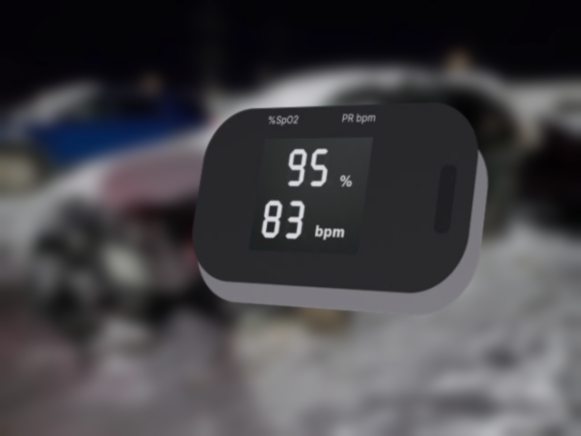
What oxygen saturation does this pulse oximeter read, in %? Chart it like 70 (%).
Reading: 95 (%)
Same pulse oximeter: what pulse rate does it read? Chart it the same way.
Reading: 83 (bpm)
